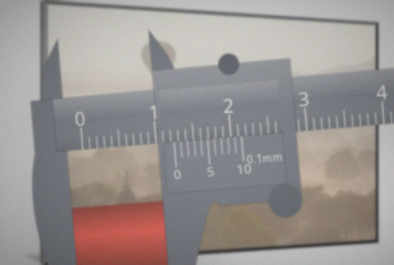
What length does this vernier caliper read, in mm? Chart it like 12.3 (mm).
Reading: 12.4 (mm)
